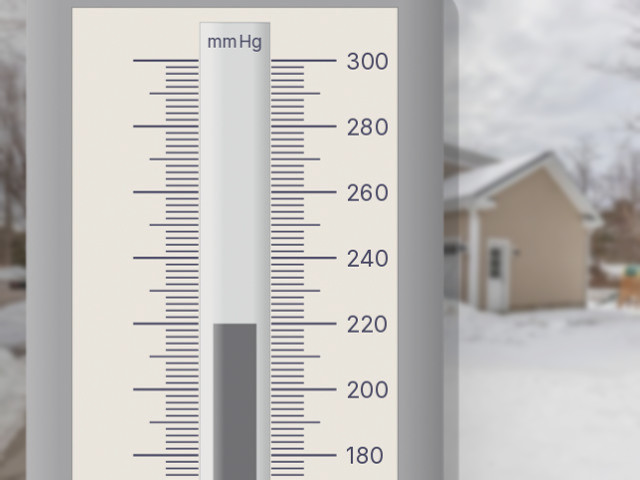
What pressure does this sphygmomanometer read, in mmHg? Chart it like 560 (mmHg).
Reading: 220 (mmHg)
